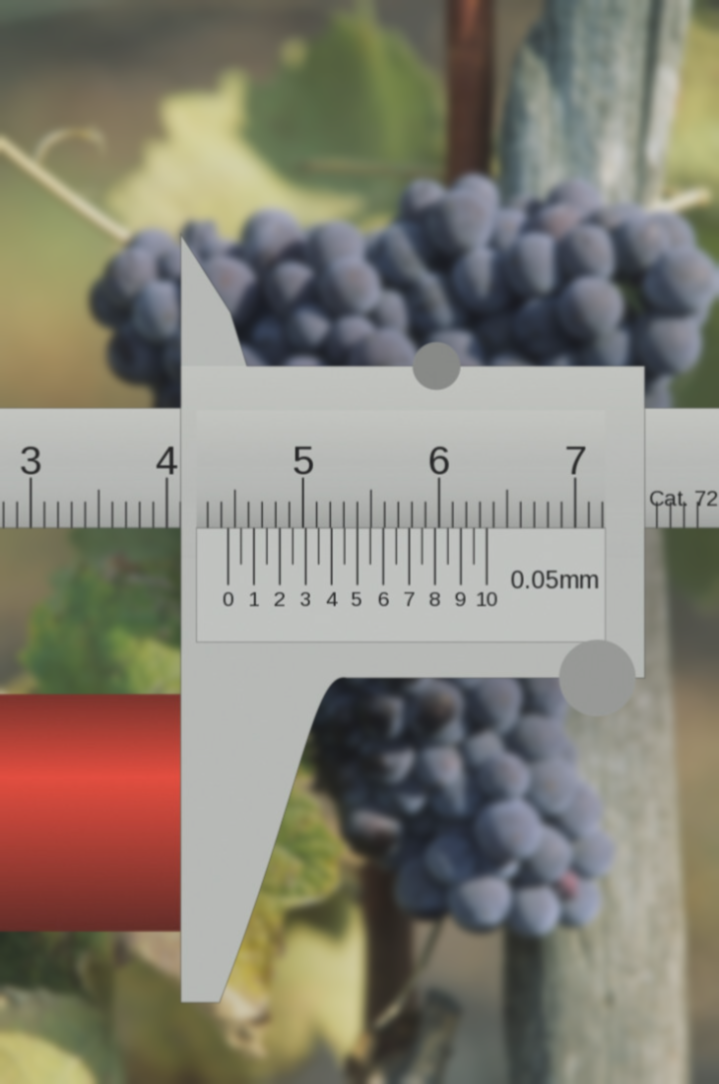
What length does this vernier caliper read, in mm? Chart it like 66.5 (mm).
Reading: 44.5 (mm)
